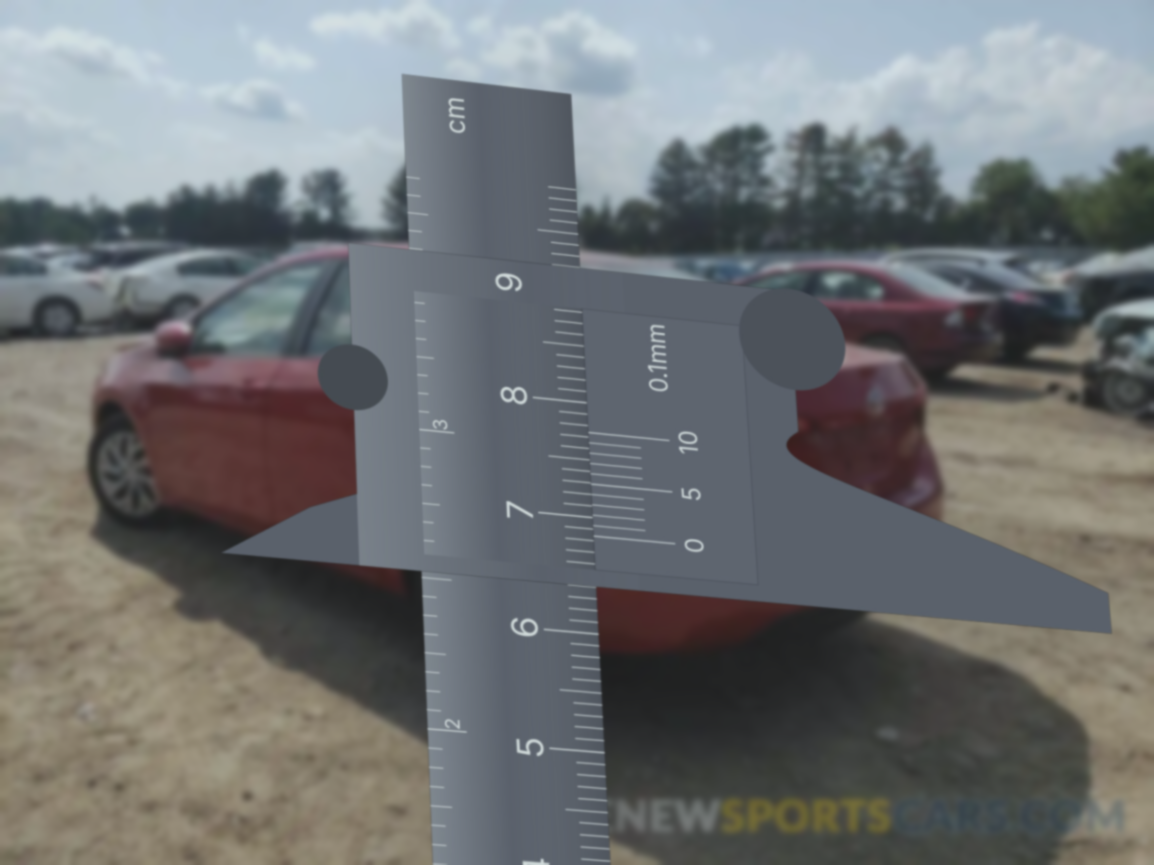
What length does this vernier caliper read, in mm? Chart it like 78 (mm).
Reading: 68.4 (mm)
